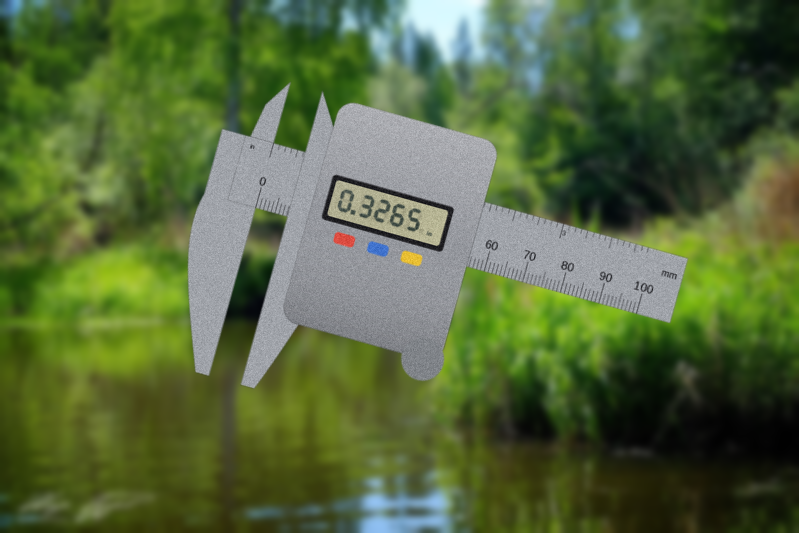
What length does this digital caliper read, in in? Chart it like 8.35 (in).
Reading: 0.3265 (in)
